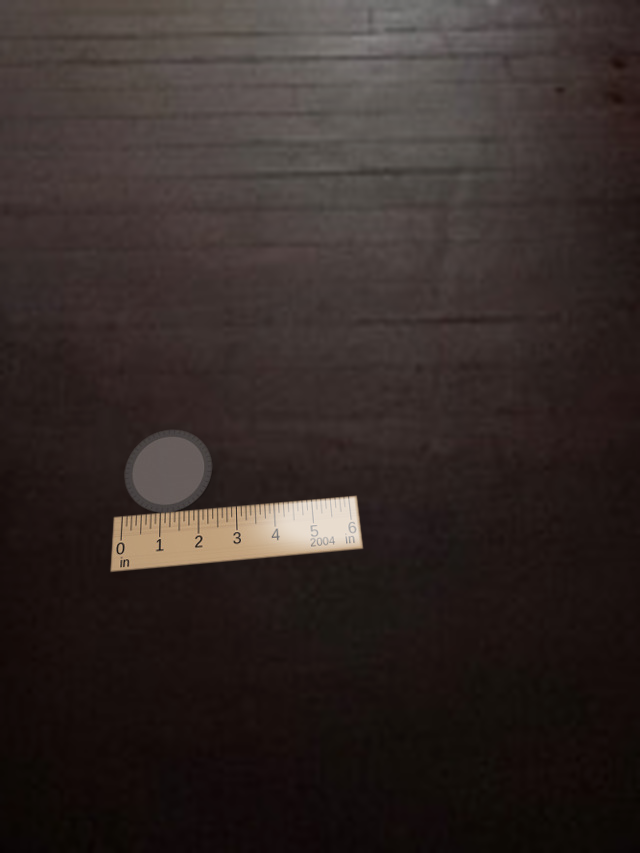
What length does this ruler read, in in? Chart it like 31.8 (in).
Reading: 2.375 (in)
